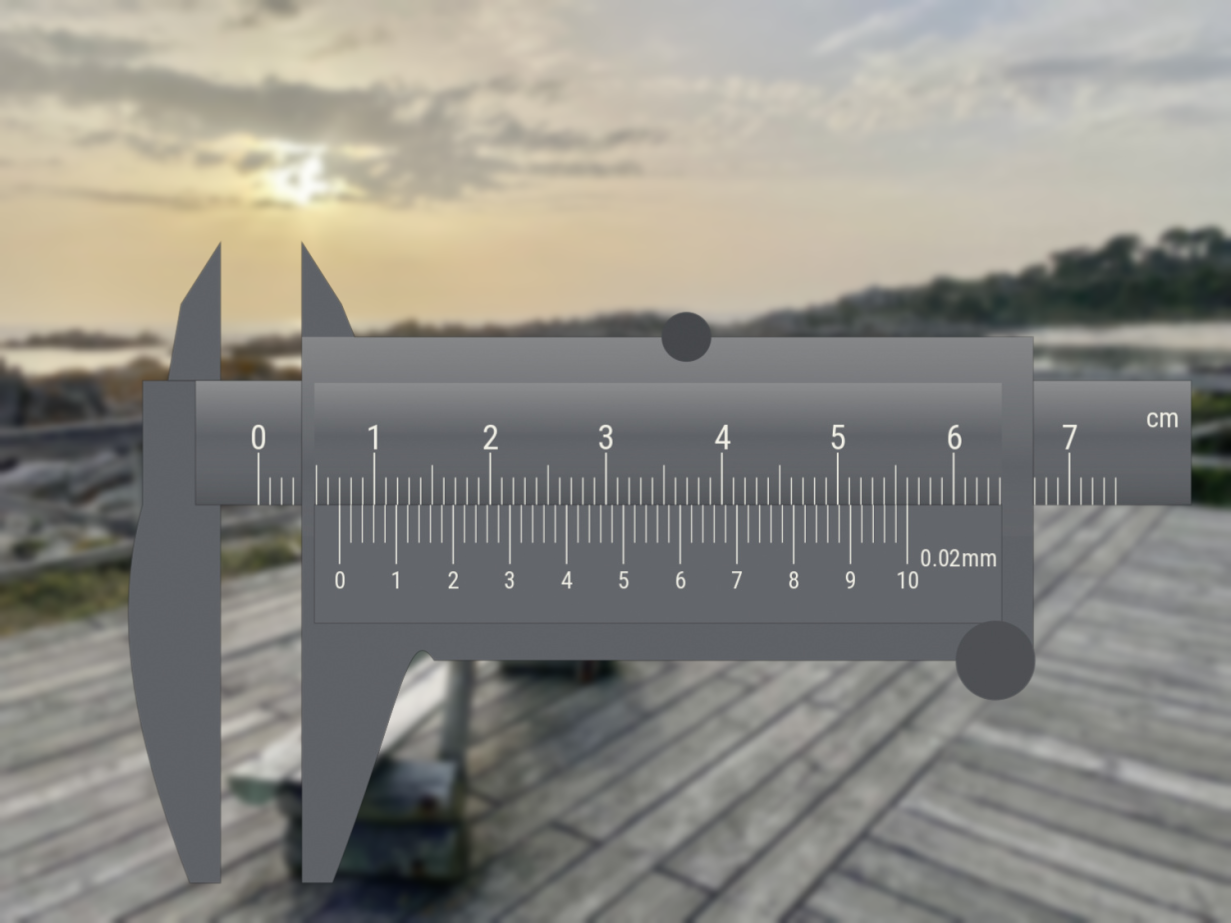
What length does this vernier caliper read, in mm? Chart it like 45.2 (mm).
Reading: 7.0 (mm)
